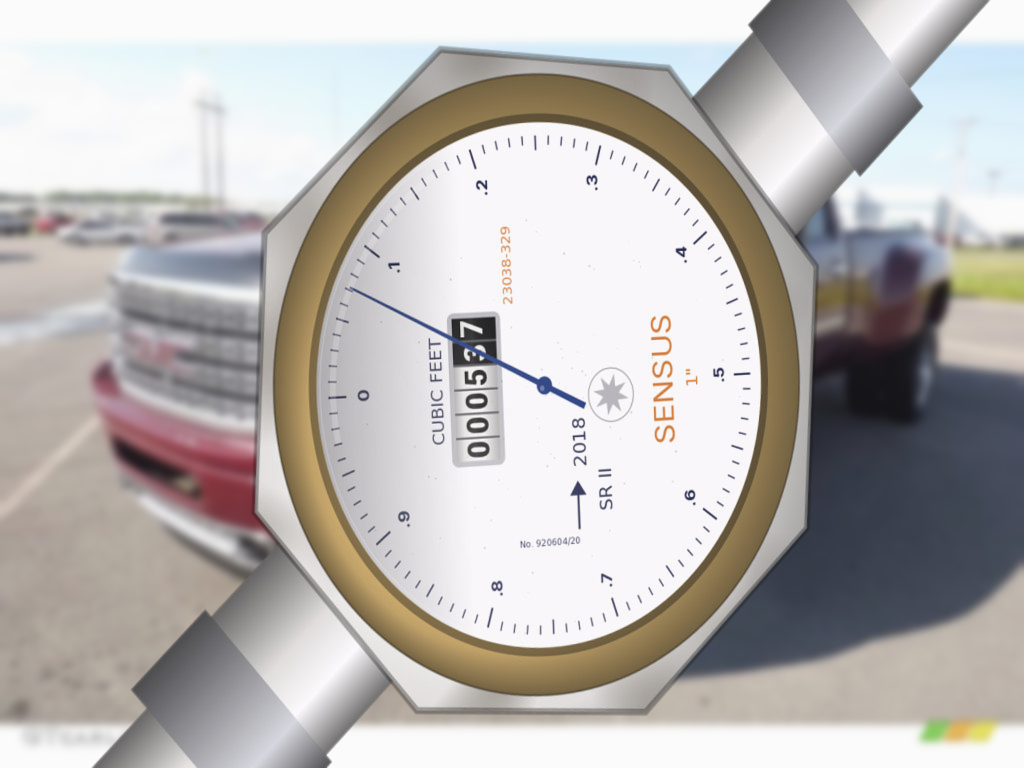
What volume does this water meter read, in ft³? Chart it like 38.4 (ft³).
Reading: 537.07 (ft³)
